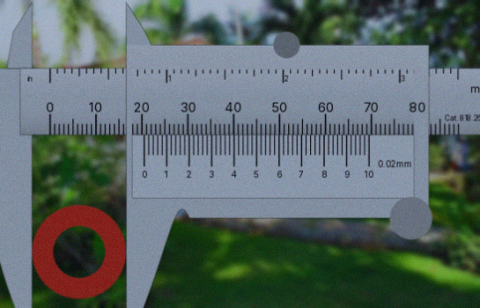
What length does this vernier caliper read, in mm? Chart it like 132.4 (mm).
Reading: 20.5 (mm)
